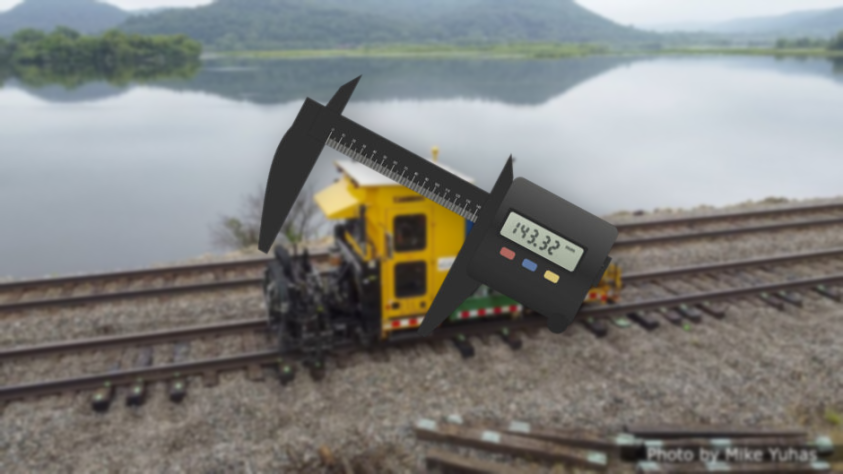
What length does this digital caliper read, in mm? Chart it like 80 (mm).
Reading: 143.32 (mm)
